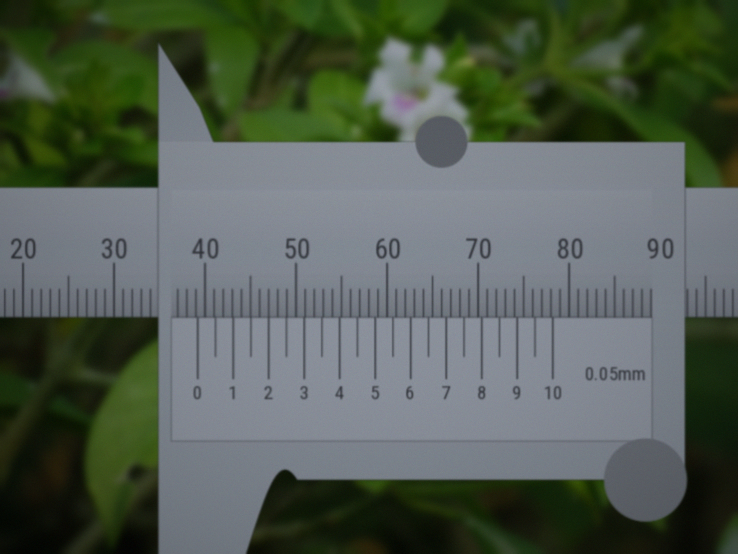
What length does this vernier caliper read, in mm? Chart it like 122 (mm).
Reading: 39.2 (mm)
